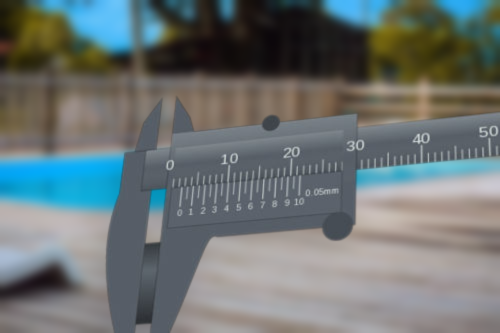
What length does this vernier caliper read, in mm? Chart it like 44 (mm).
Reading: 2.5 (mm)
